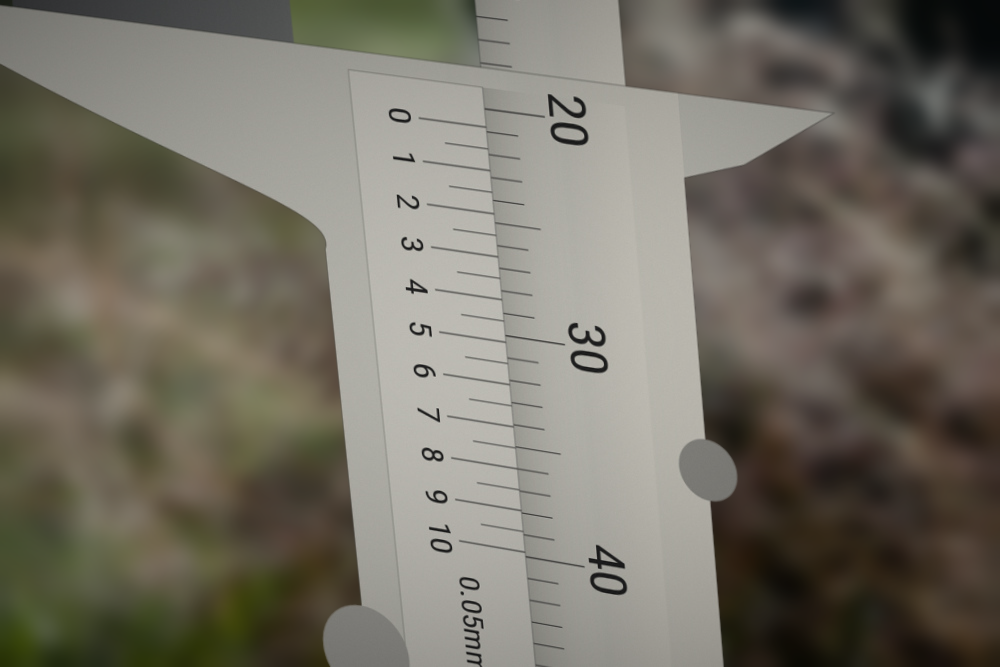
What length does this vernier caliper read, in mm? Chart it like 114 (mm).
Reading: 20.8 (mm)
